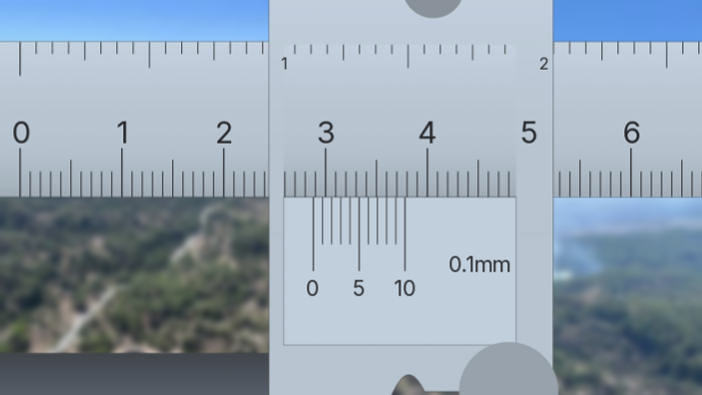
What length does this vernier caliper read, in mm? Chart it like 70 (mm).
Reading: 28.8 (mm)
